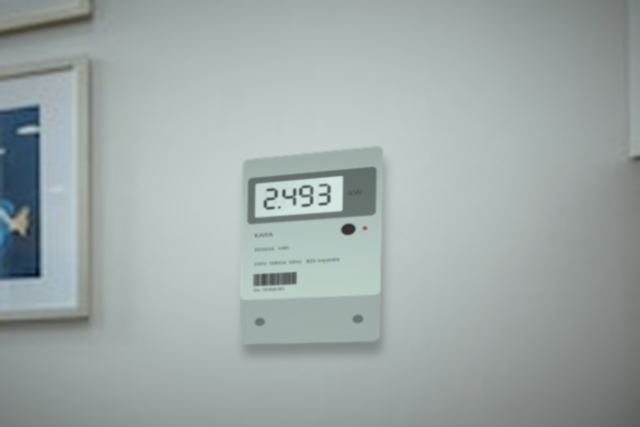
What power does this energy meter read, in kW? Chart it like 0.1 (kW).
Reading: 2.493 (kW)
